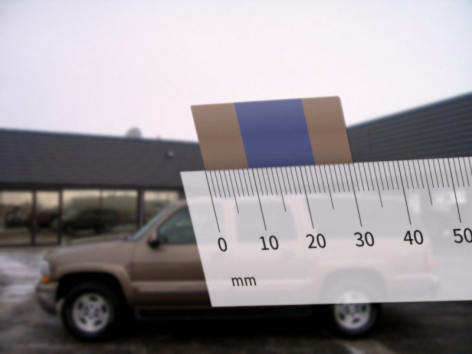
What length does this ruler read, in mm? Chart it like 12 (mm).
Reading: 31 (mm)
